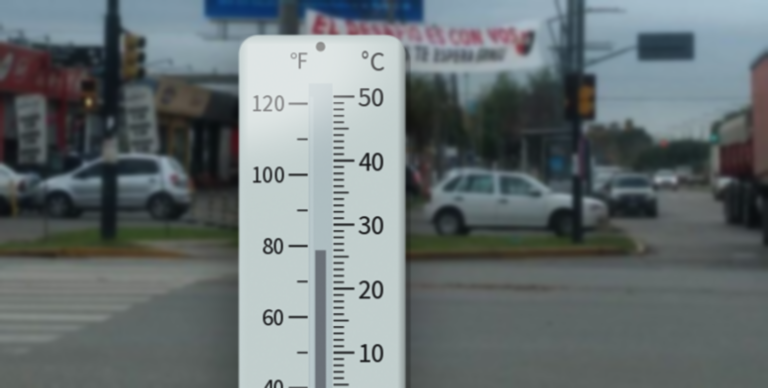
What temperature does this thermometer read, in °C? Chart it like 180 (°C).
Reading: 26 (°C)
